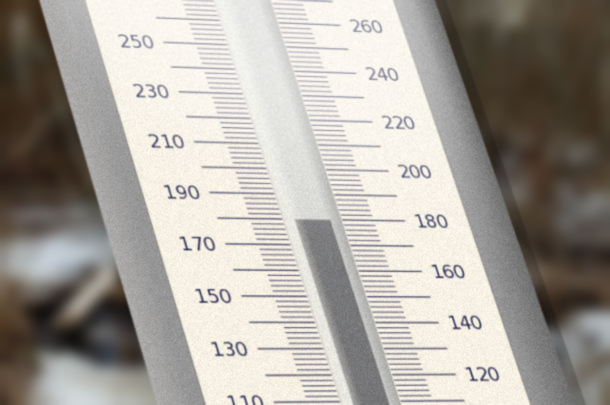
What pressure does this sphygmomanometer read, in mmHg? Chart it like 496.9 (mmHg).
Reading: 180 (mmHg)
